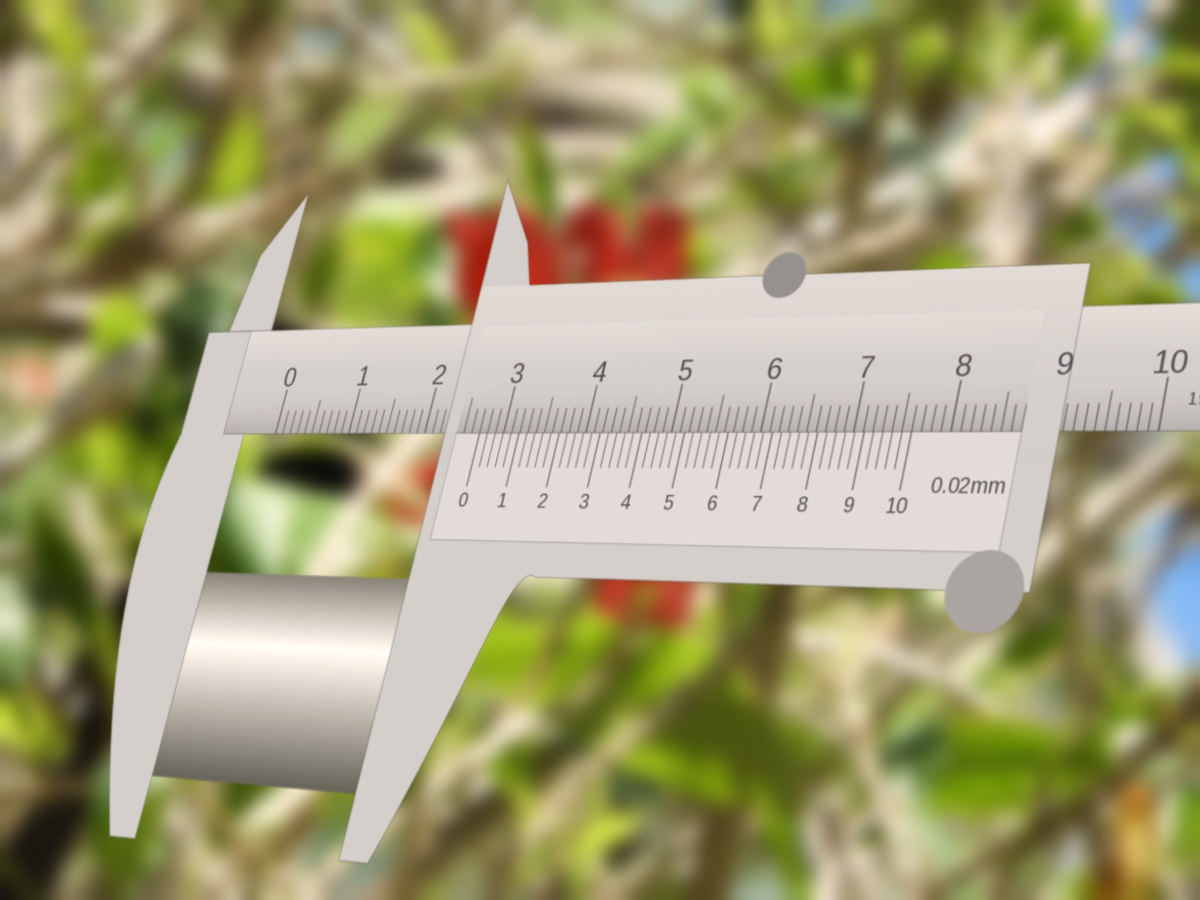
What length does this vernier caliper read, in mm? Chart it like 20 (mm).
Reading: 27.0 (mm)
